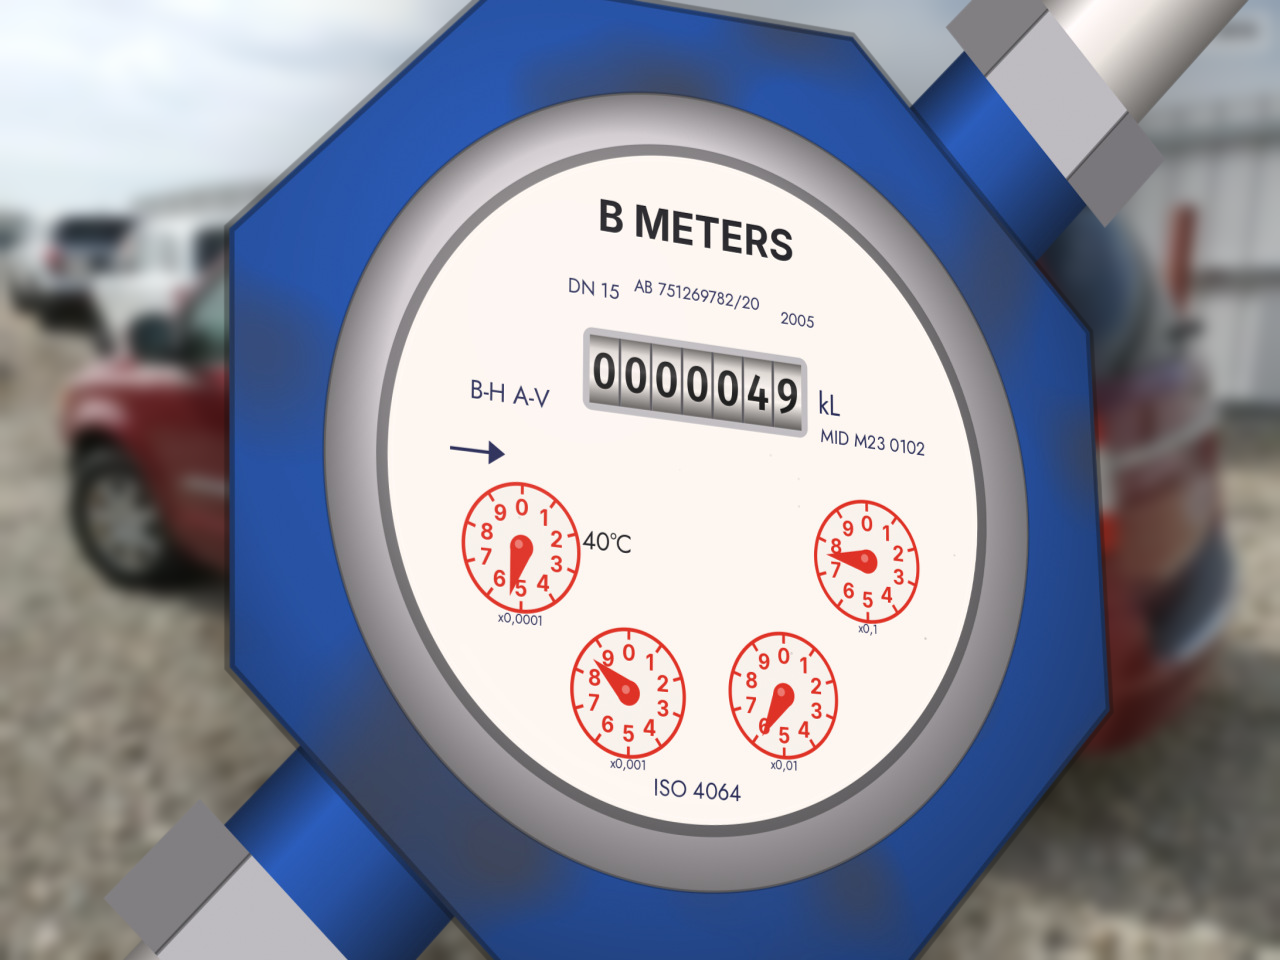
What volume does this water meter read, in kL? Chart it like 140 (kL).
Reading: 49.7585 (kL)
